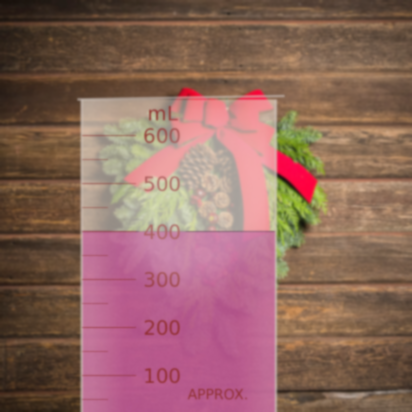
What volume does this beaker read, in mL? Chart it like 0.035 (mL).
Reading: 400 (mL)
